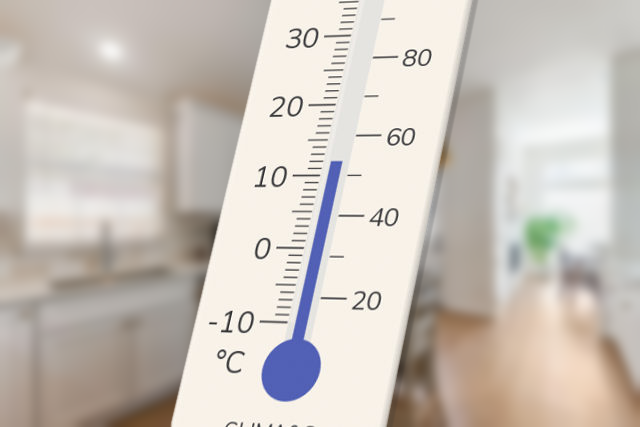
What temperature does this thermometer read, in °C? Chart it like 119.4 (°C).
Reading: 12 (°C)
